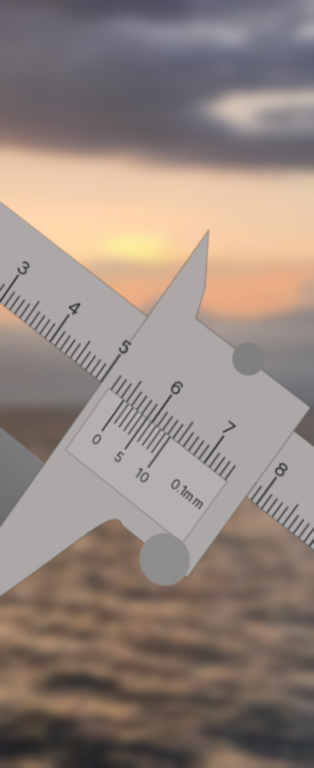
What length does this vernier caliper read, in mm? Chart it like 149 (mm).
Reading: 54.5 (mm)
